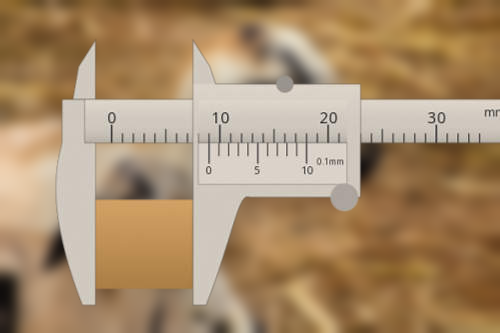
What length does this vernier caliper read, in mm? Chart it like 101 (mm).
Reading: 9.0 (mm)
